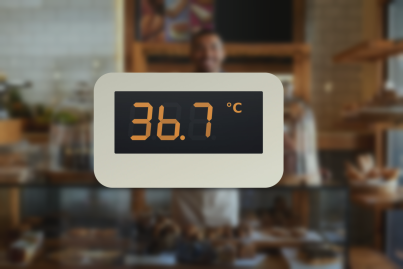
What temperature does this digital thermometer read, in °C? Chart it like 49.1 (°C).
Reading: 36.7 (°C)
